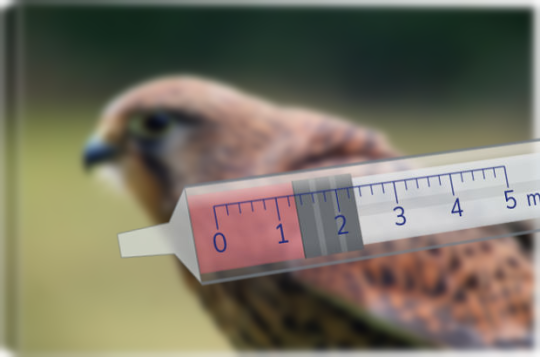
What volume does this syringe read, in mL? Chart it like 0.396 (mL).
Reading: 1.3 (mL)
